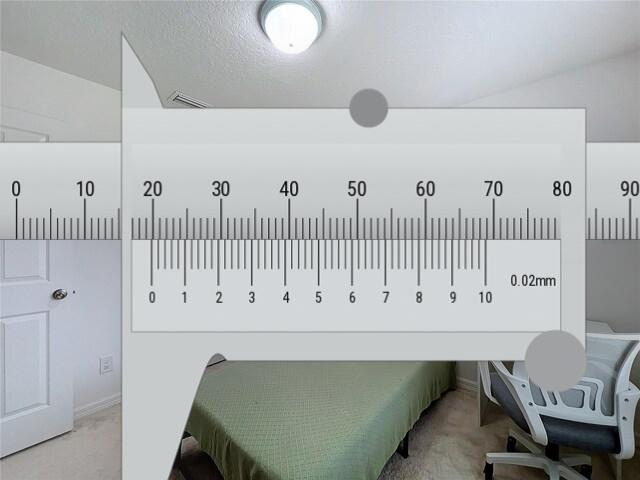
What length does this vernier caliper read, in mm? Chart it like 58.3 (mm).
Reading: 19.8 (mm)
